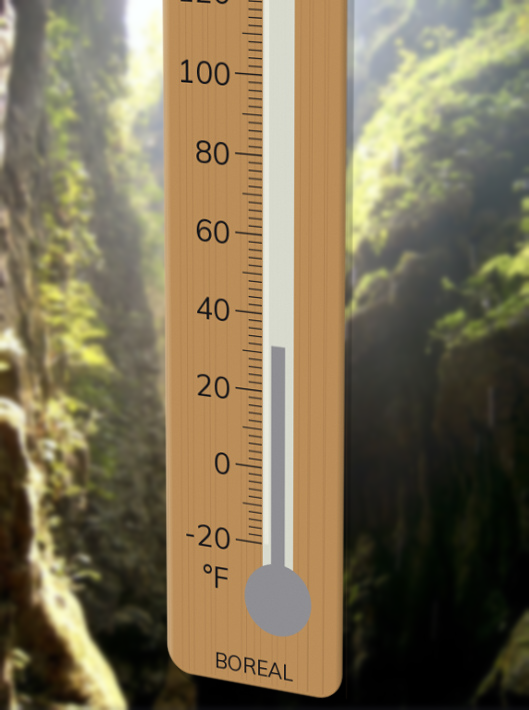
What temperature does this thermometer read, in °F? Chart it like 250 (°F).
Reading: 32 (°F)
